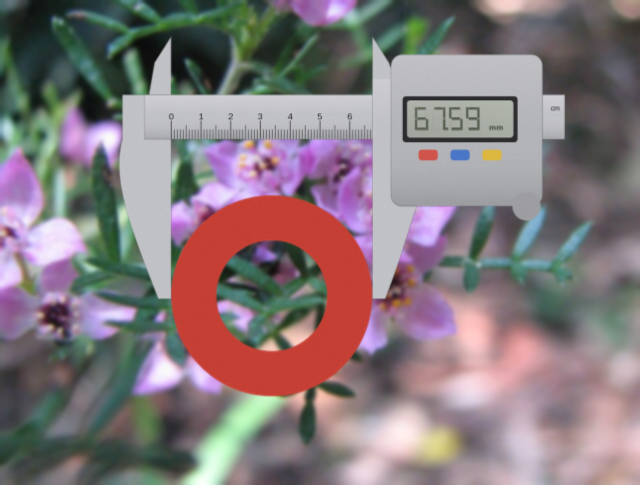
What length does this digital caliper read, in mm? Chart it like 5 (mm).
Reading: 67.59 (mm)
